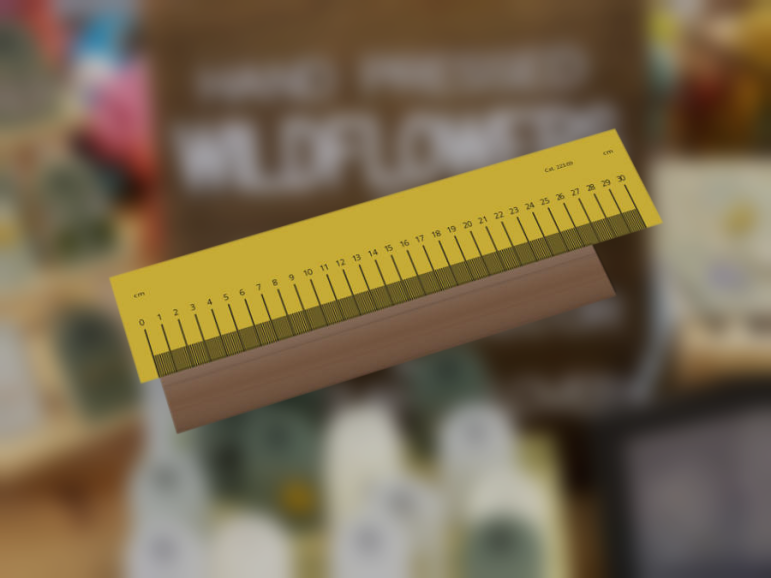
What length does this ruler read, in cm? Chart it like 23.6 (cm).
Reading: 26.5 (cm)
